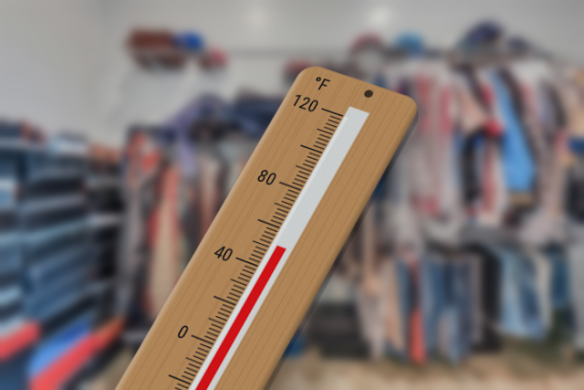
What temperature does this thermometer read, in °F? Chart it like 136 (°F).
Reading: 52 (°F)
